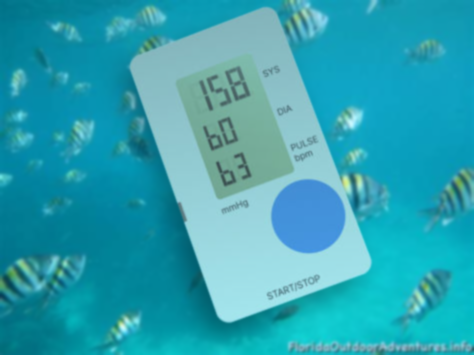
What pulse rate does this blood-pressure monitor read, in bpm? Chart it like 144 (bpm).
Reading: 63 (bpm)
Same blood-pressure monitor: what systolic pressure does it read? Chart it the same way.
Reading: 158 (mmHg)
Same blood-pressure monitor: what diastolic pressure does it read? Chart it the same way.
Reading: 60 (mmHg)
